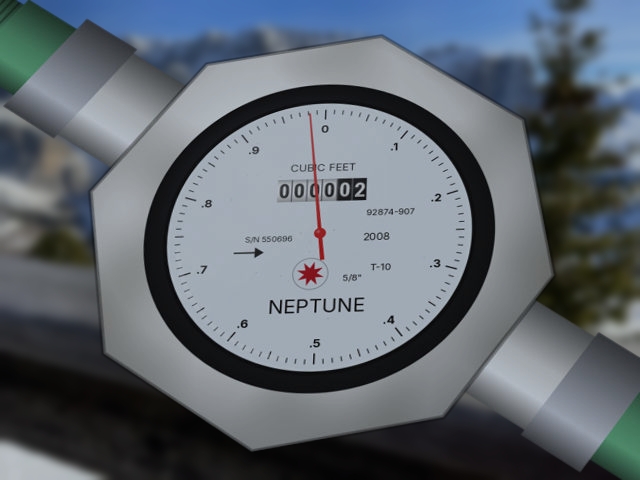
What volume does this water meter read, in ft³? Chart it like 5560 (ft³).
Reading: 1.98 (ft³)
